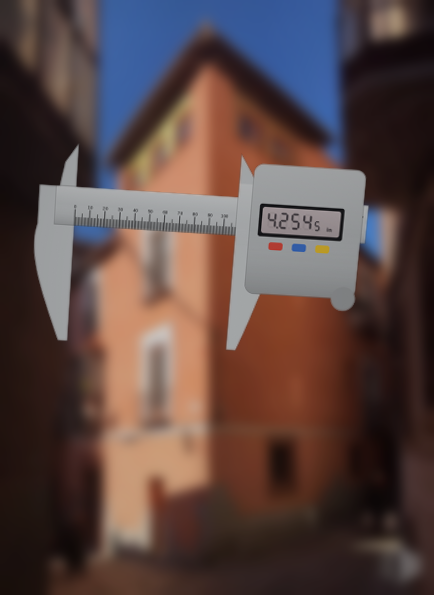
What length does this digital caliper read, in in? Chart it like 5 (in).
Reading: 4.2545 (in)
